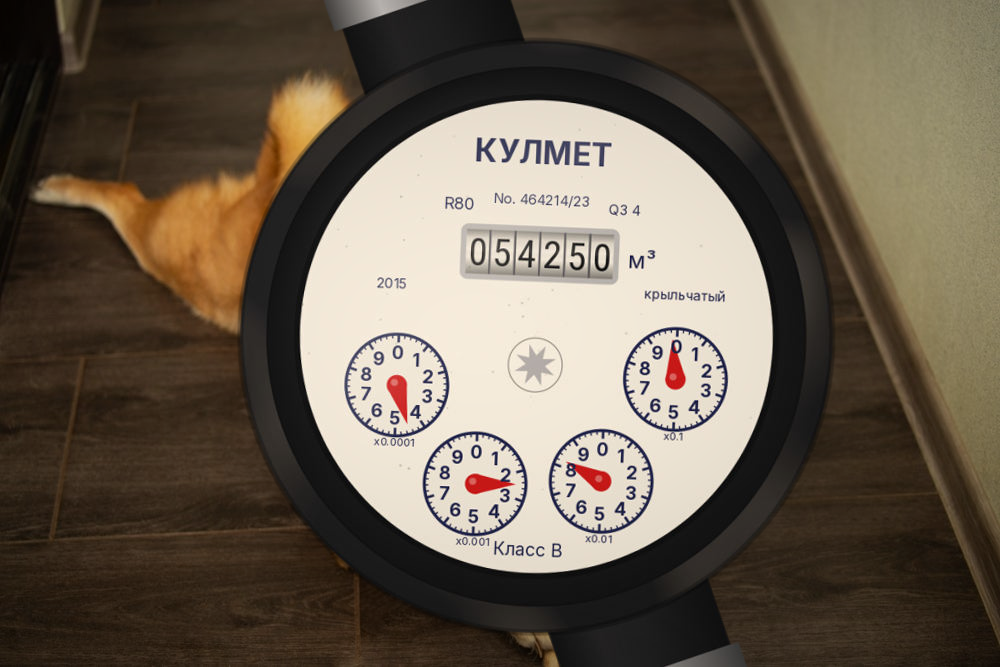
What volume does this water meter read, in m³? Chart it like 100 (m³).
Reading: 54249.9824 (m³)
